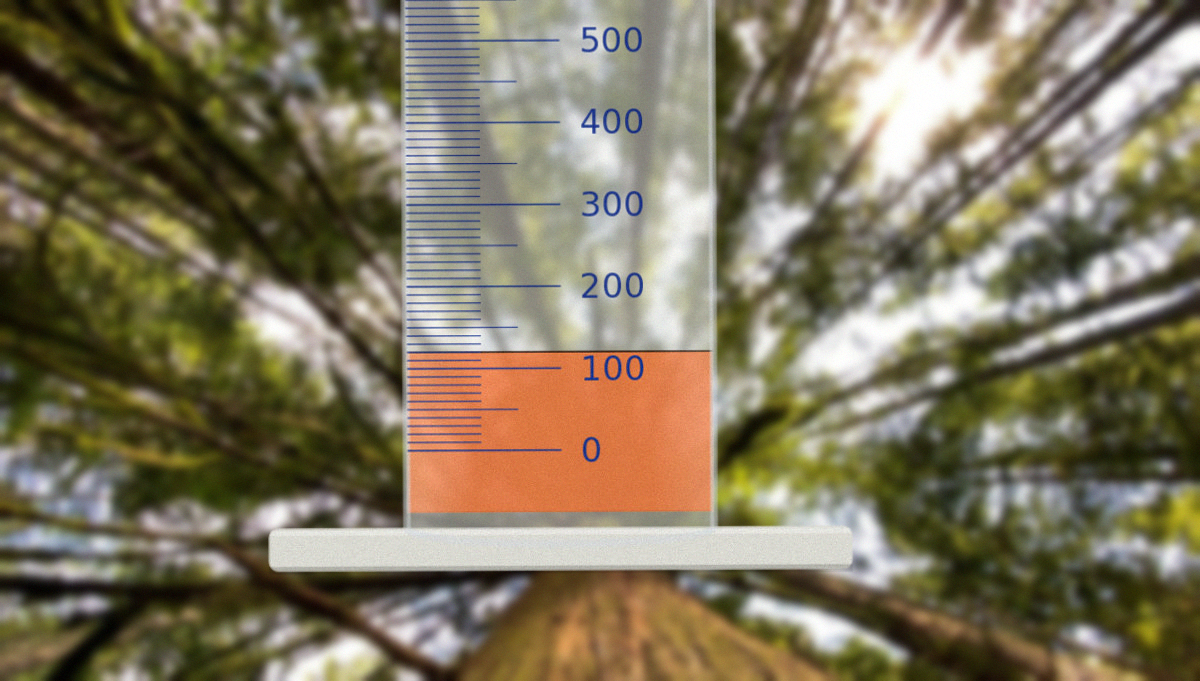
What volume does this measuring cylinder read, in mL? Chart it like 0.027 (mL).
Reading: 120 (mL)
